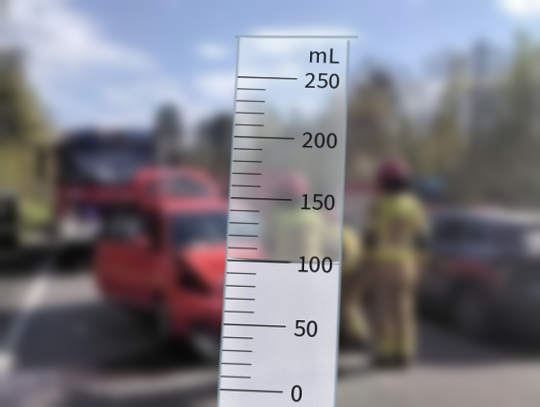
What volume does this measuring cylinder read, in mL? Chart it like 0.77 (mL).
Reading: 100 (mL)
